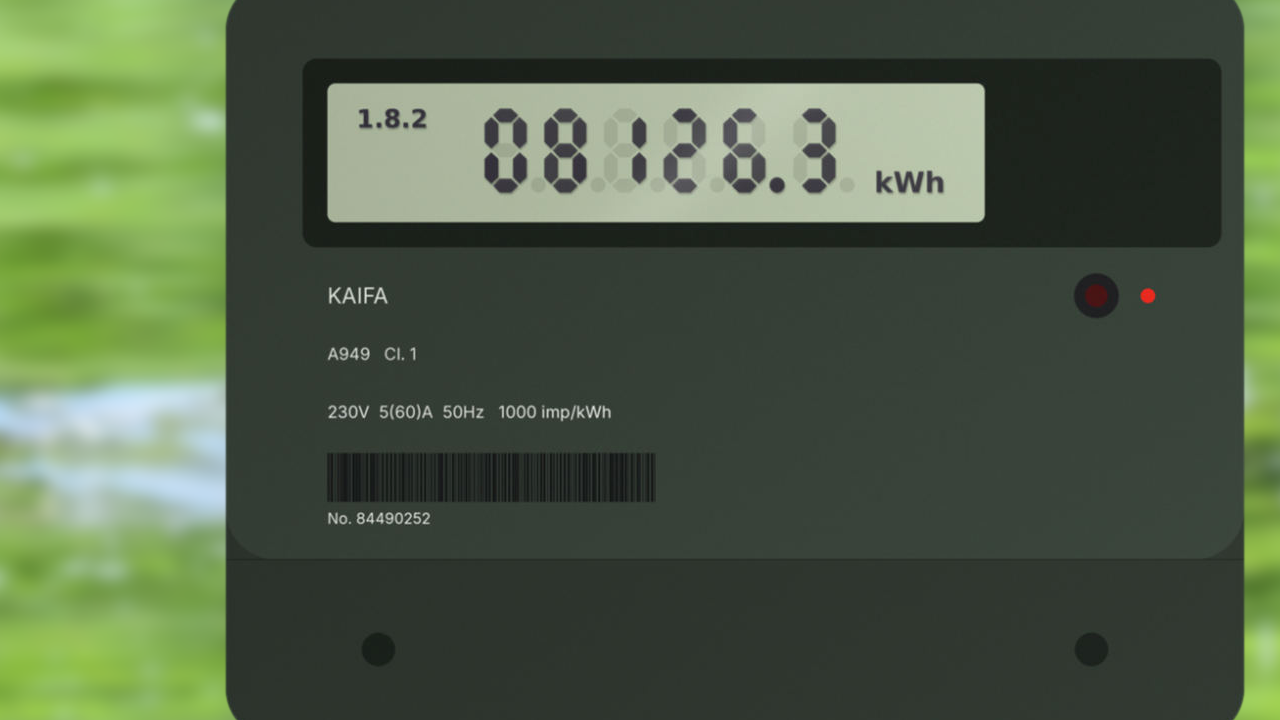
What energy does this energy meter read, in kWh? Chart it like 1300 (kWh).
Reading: 8126.3 (kWh)
